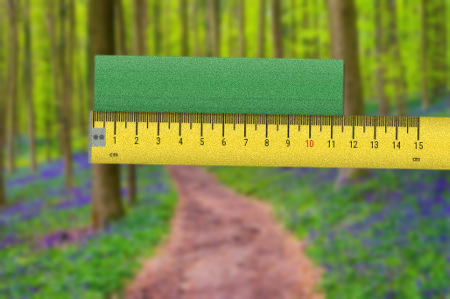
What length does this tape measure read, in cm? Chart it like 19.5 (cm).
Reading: 11.5 (cm)
